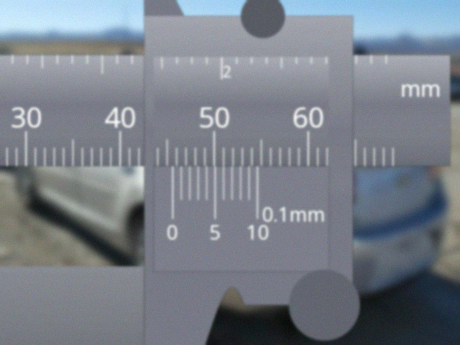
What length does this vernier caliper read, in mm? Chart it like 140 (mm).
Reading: 45.6 (mm)
